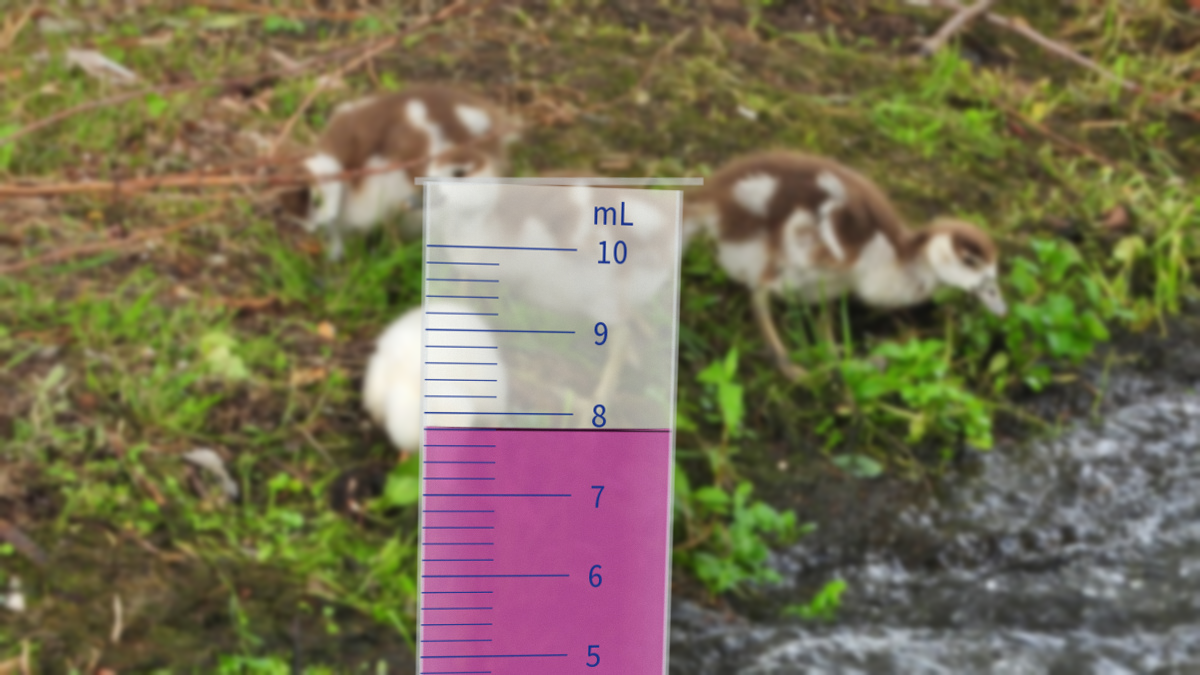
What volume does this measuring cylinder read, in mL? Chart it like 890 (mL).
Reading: 7.8 (mL)
